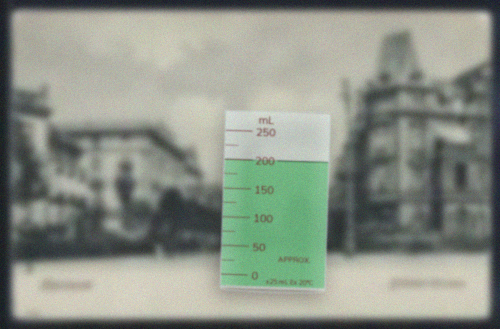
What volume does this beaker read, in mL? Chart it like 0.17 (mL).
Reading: 200 (mL)
